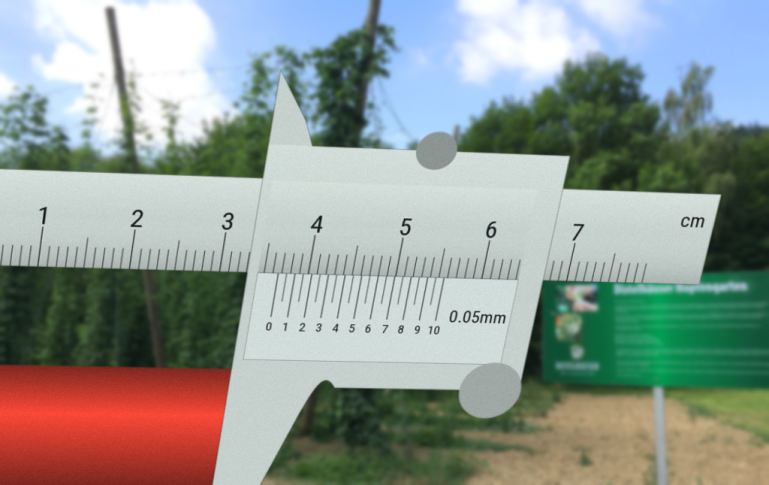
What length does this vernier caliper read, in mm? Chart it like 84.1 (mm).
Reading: 36.6 (mm)
